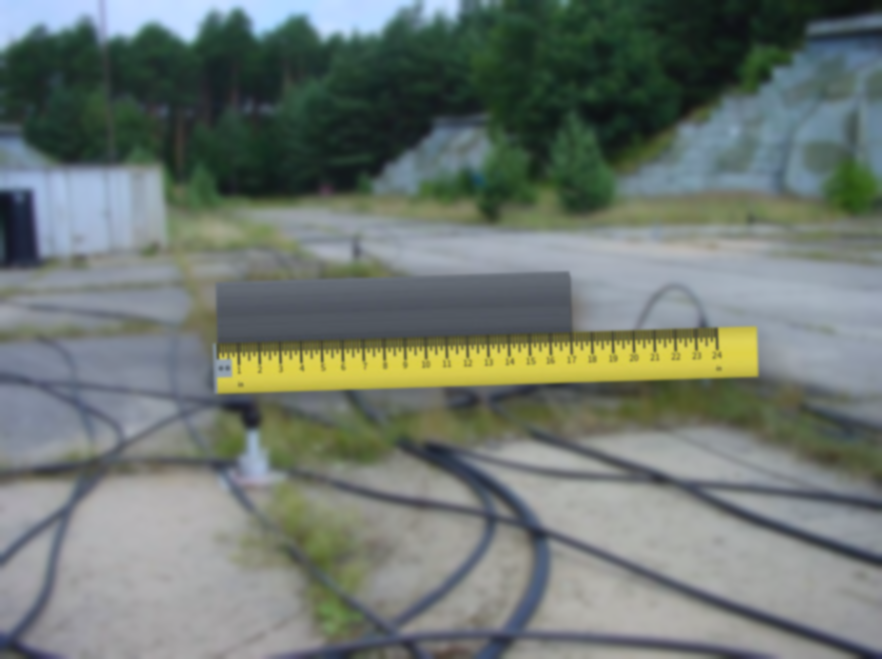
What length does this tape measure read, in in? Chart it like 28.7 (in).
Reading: 17 (in)
